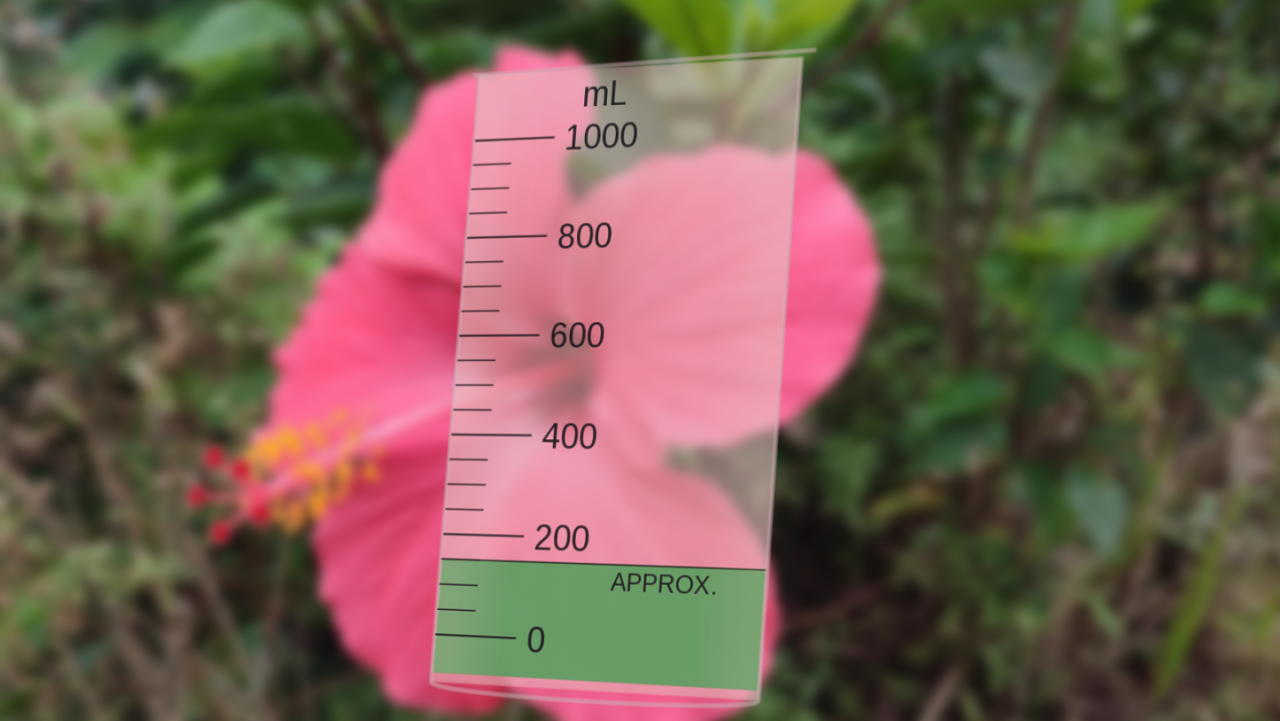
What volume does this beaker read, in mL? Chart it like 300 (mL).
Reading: 150 (mL)
